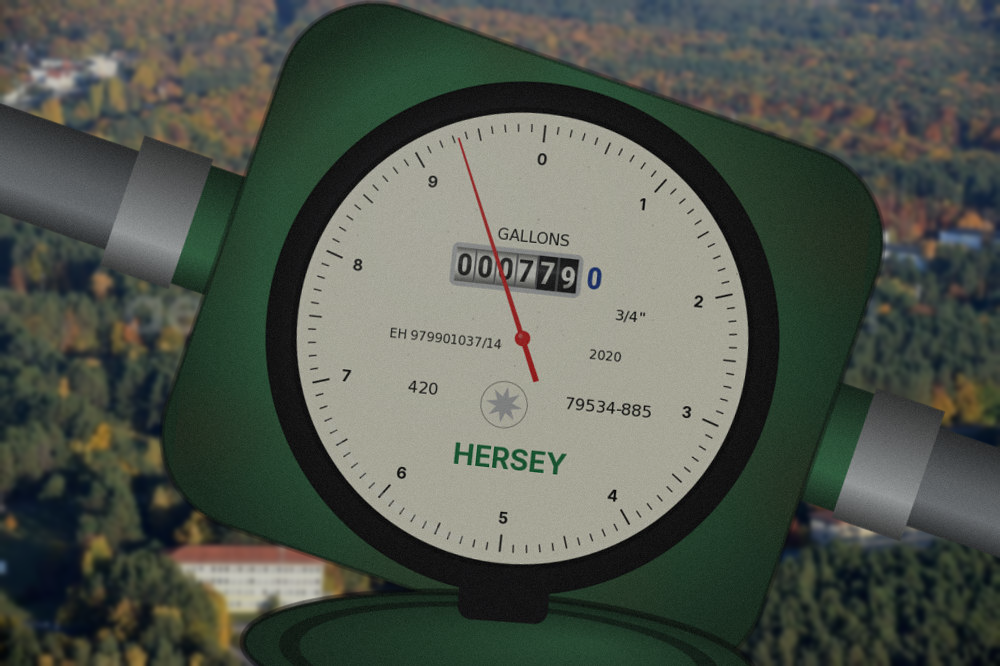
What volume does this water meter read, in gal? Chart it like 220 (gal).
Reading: 7789.3 (gal)
